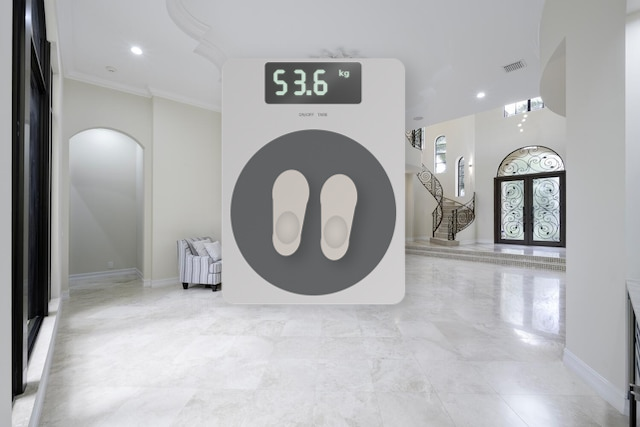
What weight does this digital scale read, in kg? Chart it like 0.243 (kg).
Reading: 53.6 (kg)
